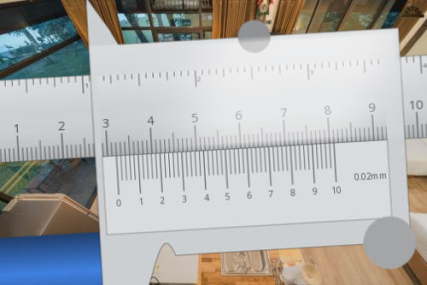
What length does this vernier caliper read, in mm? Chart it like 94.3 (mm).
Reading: 32.0 (mm)
